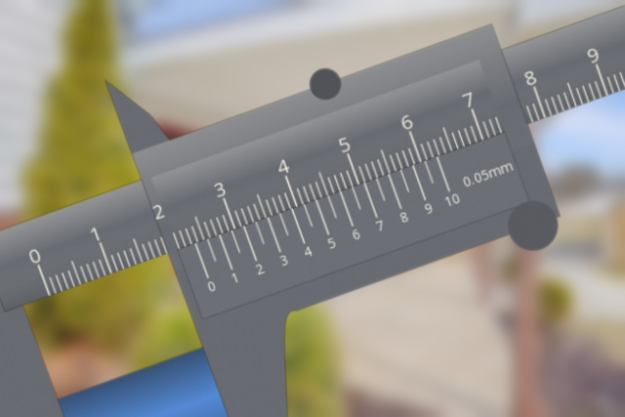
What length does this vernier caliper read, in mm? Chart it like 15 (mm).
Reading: 23.6 (mm)
